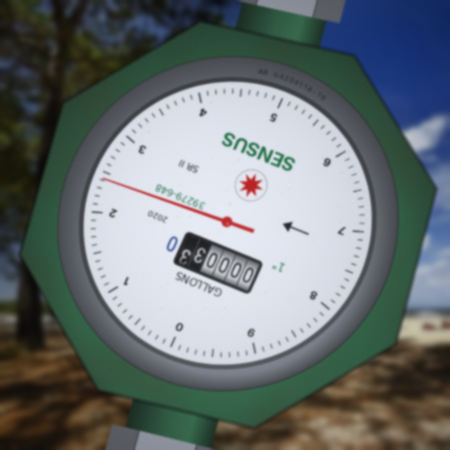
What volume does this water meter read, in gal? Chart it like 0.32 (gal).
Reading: 332.4 (gal)
